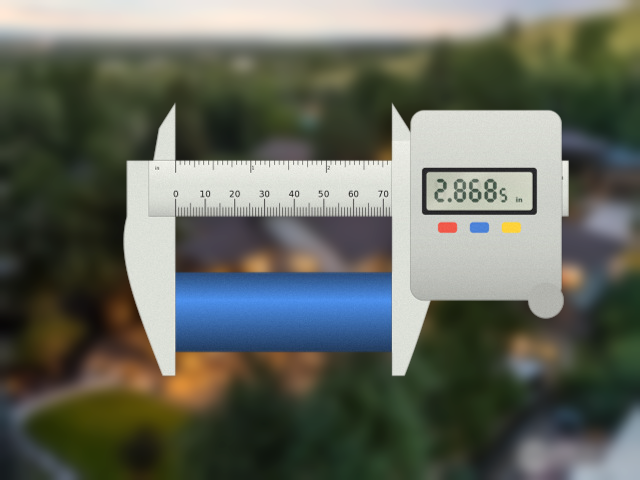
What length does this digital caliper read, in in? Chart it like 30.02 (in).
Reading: 2.8685 (in)
